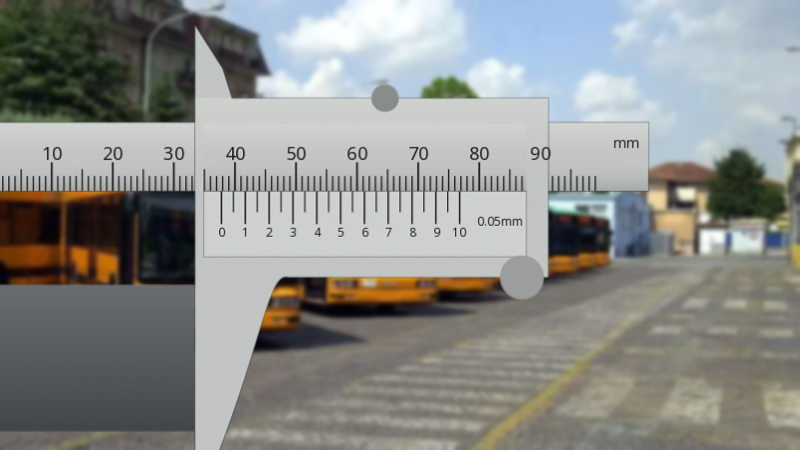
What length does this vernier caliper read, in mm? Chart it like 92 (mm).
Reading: 37.8 (mm)
